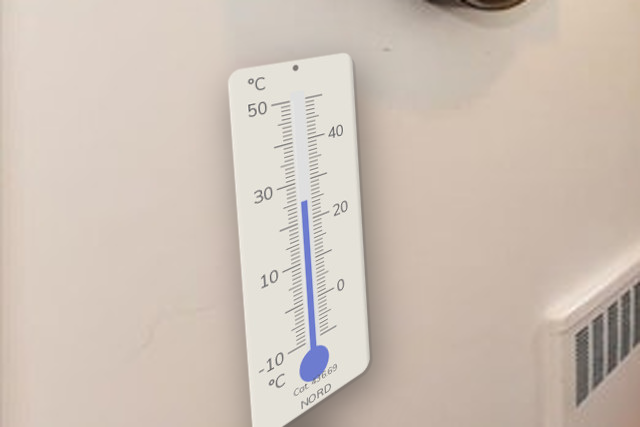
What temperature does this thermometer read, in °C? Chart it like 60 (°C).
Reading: 25 (°C)
